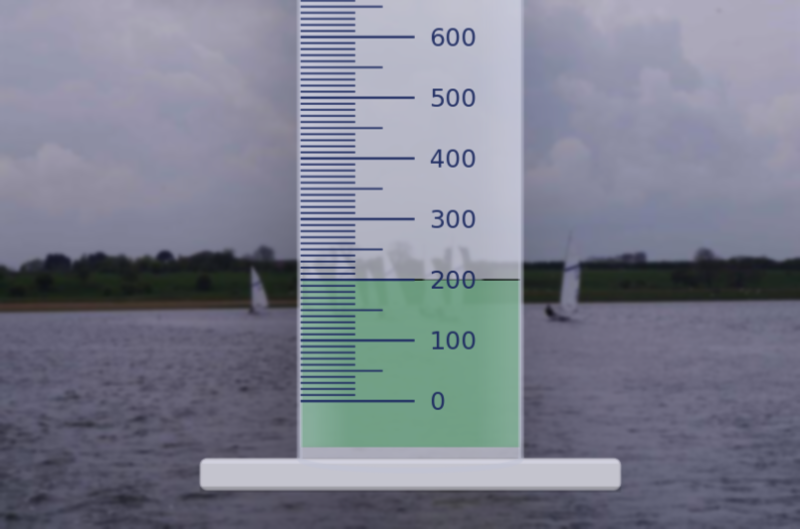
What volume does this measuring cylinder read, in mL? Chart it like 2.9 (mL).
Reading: 200 (mL)
